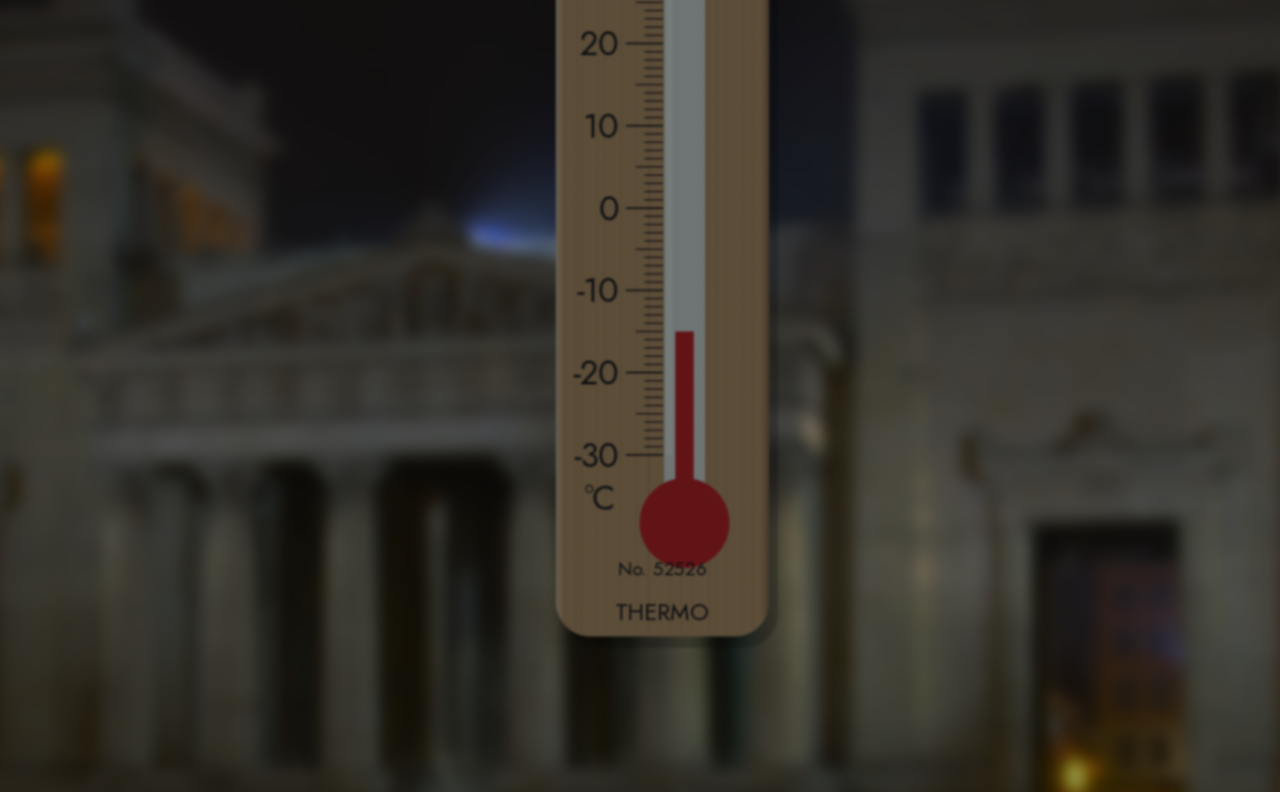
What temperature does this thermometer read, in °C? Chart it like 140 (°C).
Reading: -15 (°C)
